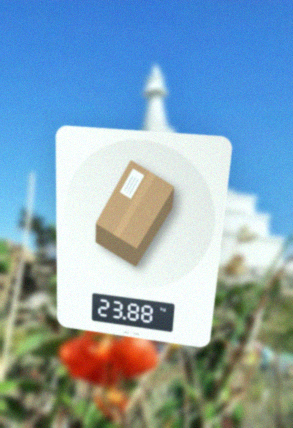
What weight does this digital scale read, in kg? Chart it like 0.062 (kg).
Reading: 23.88 (kg)
